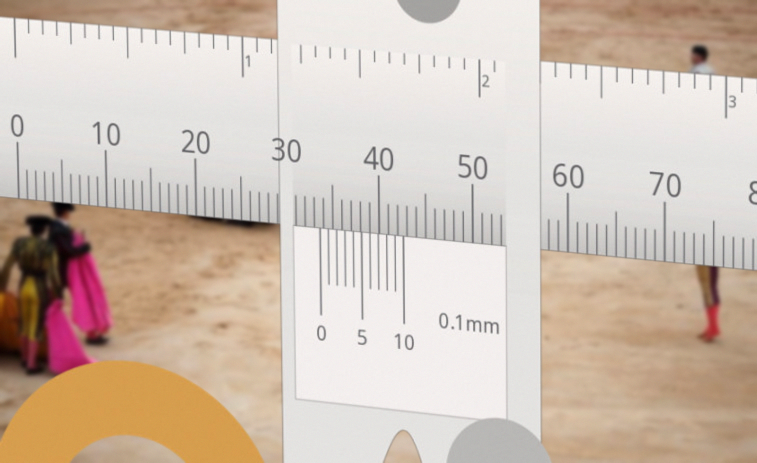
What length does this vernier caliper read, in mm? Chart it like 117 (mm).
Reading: 33.6 (mm)
